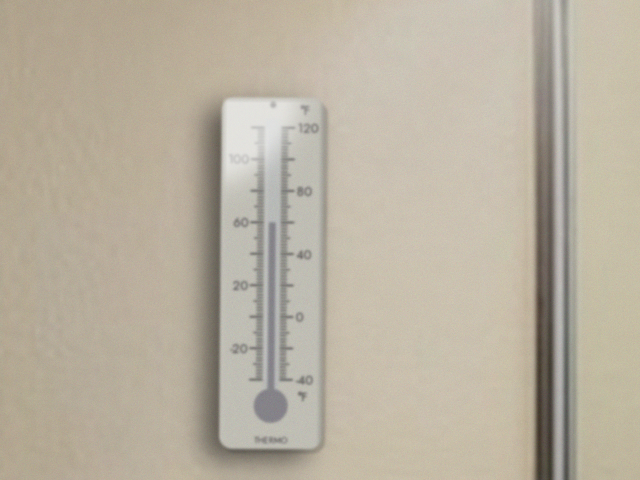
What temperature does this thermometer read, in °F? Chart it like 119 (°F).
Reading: 60 (°F)
